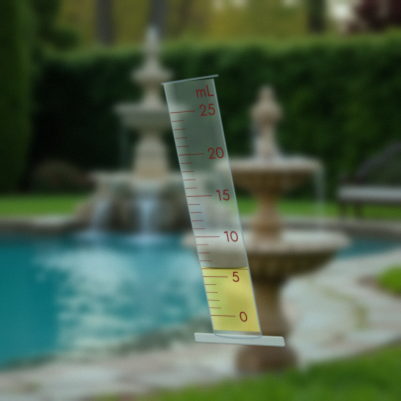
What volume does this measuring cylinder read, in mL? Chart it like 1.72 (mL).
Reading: 6 (mL)
